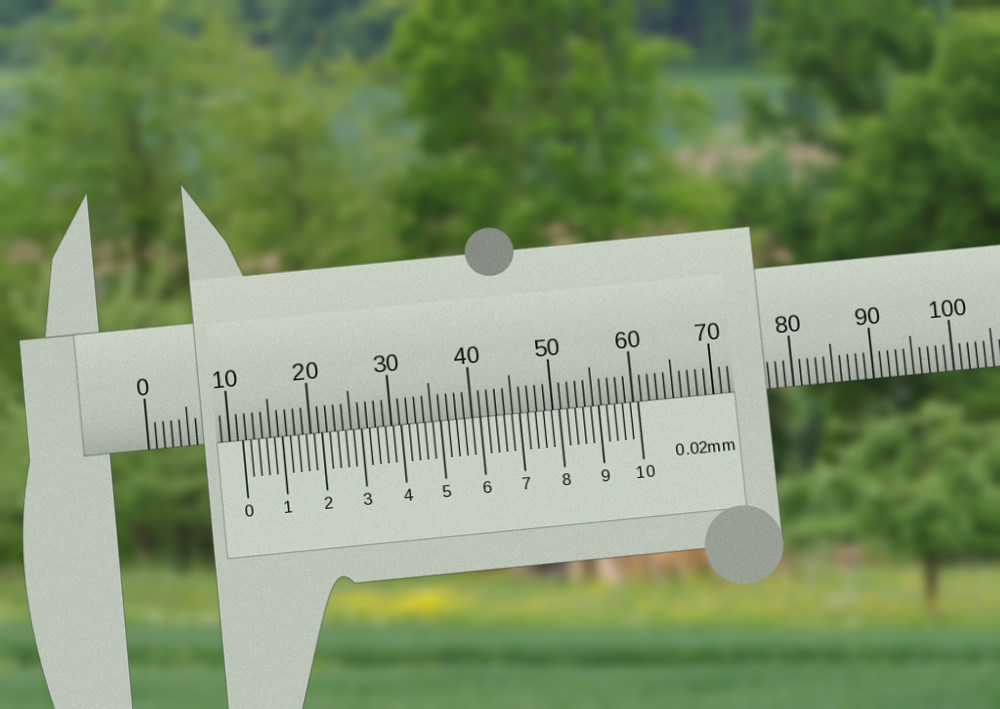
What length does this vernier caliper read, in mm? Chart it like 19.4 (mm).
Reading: 11.6 (mm)
